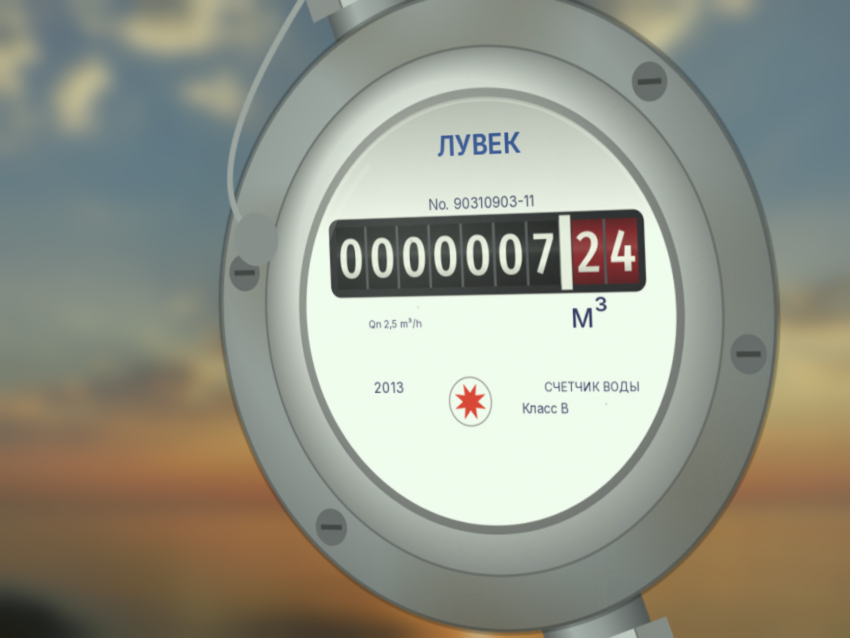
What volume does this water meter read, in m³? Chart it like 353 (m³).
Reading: 7.24 (m³)
